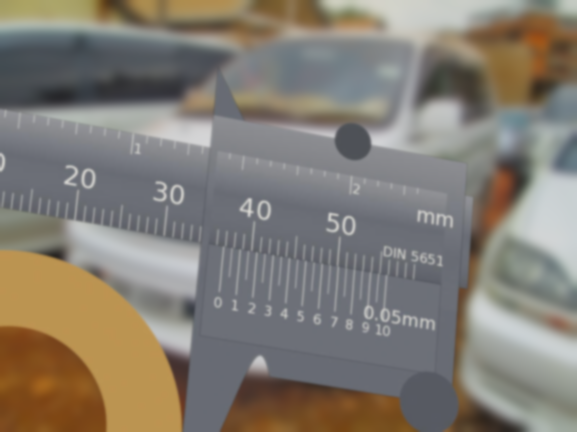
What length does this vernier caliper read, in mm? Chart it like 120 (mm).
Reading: 36.8 (mm)
